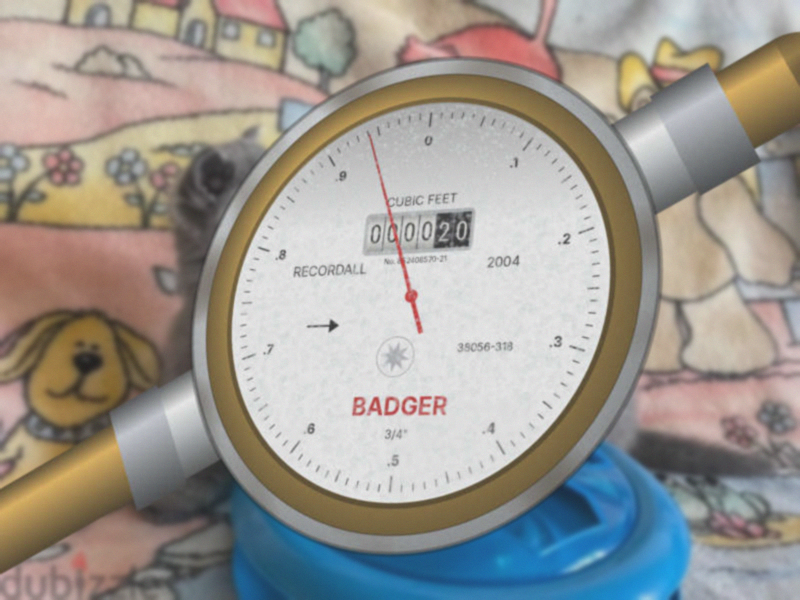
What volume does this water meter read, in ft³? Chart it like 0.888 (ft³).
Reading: 19.94 (ft³)
